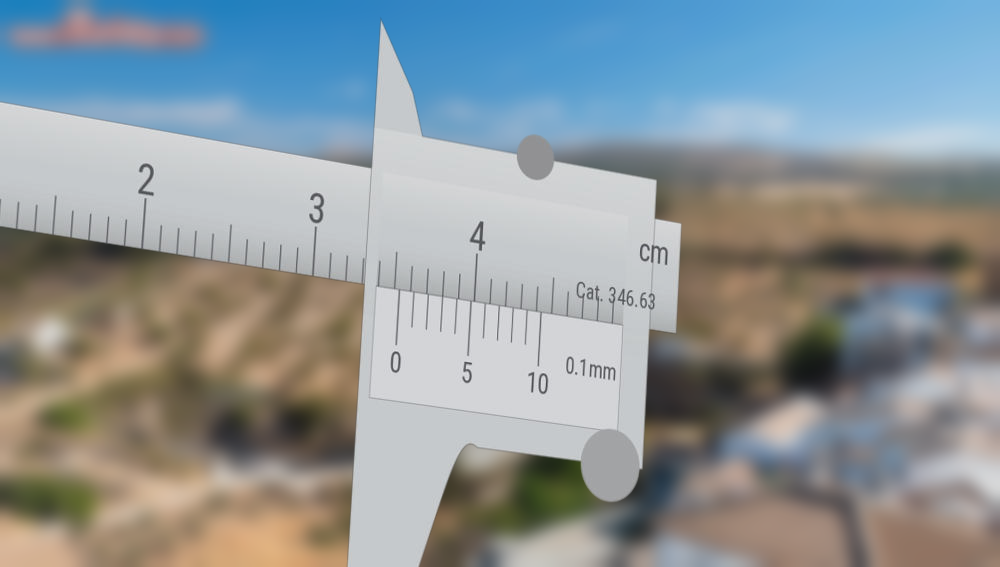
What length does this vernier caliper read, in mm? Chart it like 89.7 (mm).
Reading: 35.3 (mm)
